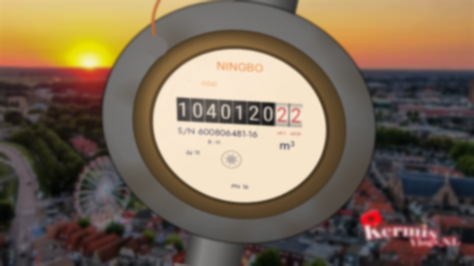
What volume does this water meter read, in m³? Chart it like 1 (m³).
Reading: 1040120.22 (m³)
